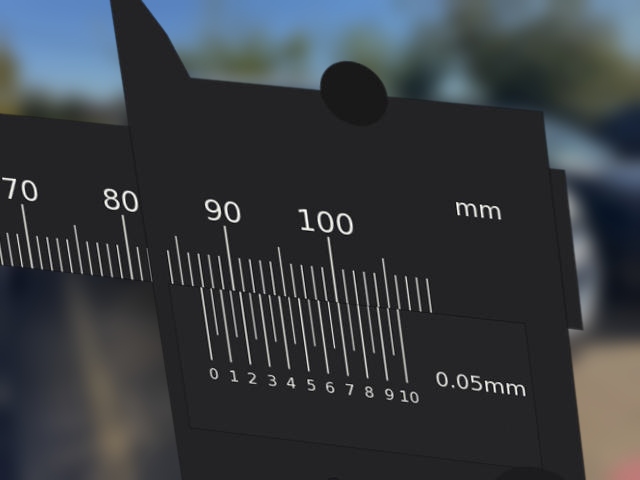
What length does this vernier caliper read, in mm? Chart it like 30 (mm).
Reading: 86.8 (mm)
